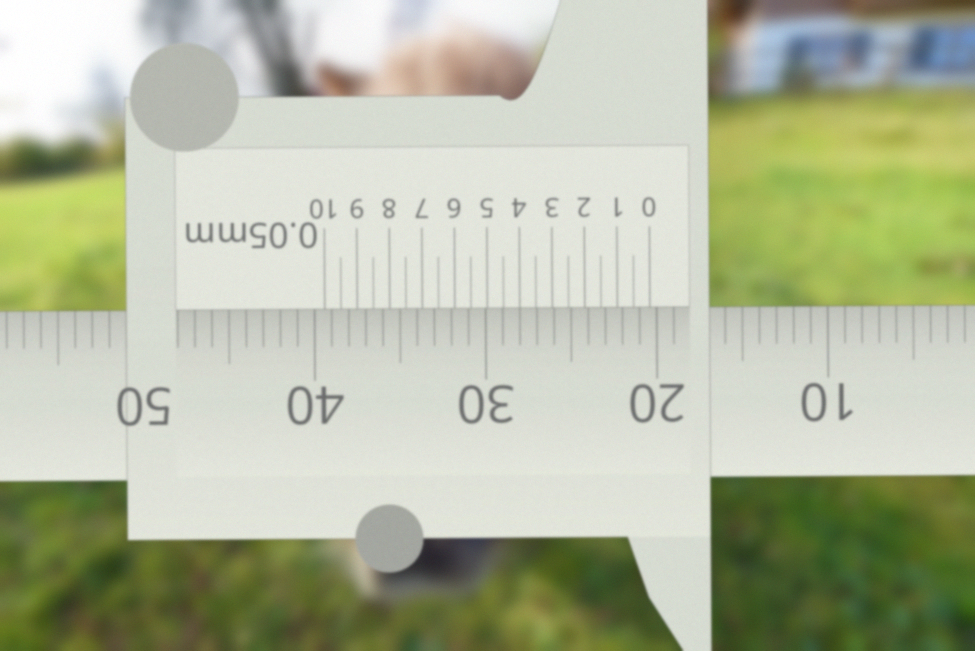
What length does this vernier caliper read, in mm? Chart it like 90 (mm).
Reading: 20.4 (mm)
